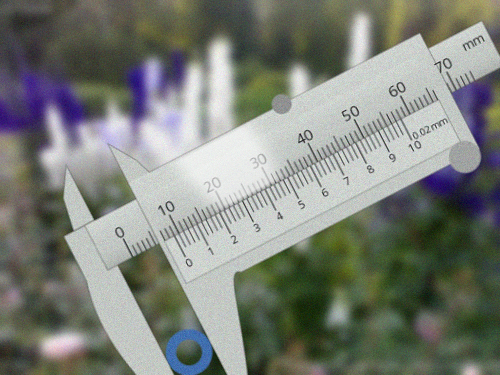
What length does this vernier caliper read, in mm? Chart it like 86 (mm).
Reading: 9.0 (mm)
